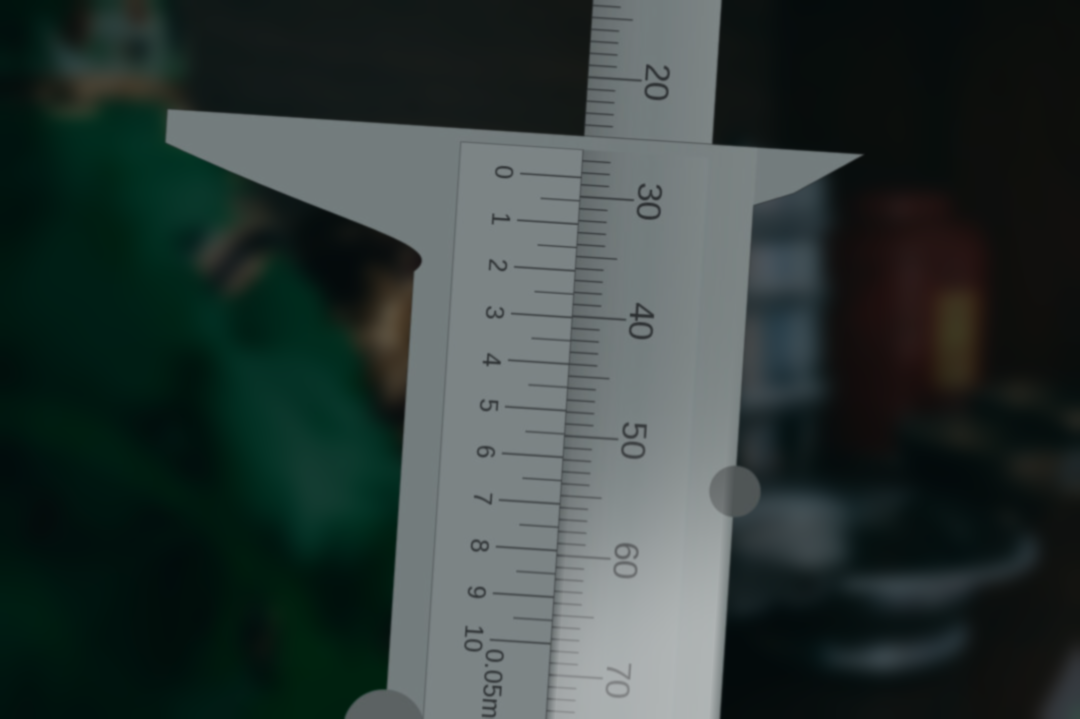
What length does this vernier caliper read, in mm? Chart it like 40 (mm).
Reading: 28.4 (mm)
